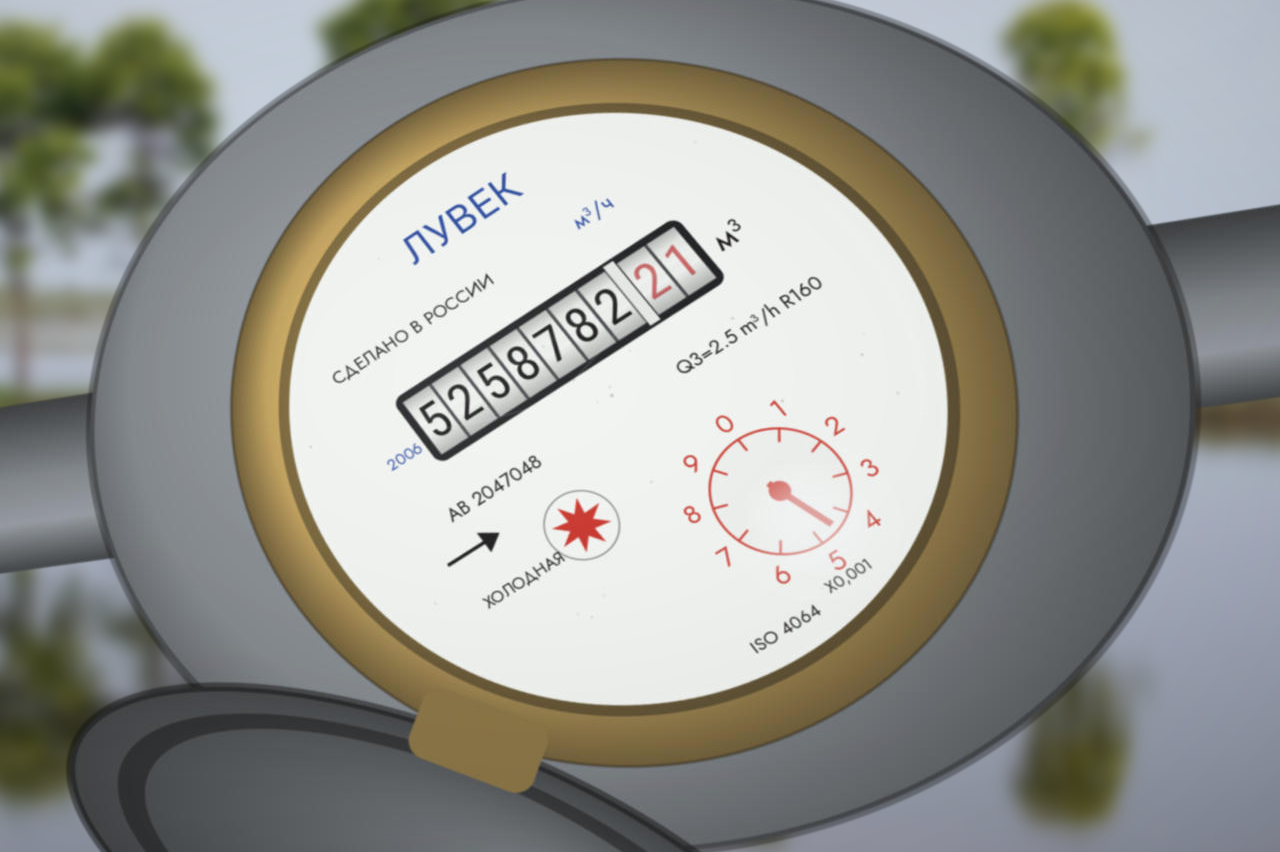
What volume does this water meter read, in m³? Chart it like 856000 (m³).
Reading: 5258782.214 (m³)
